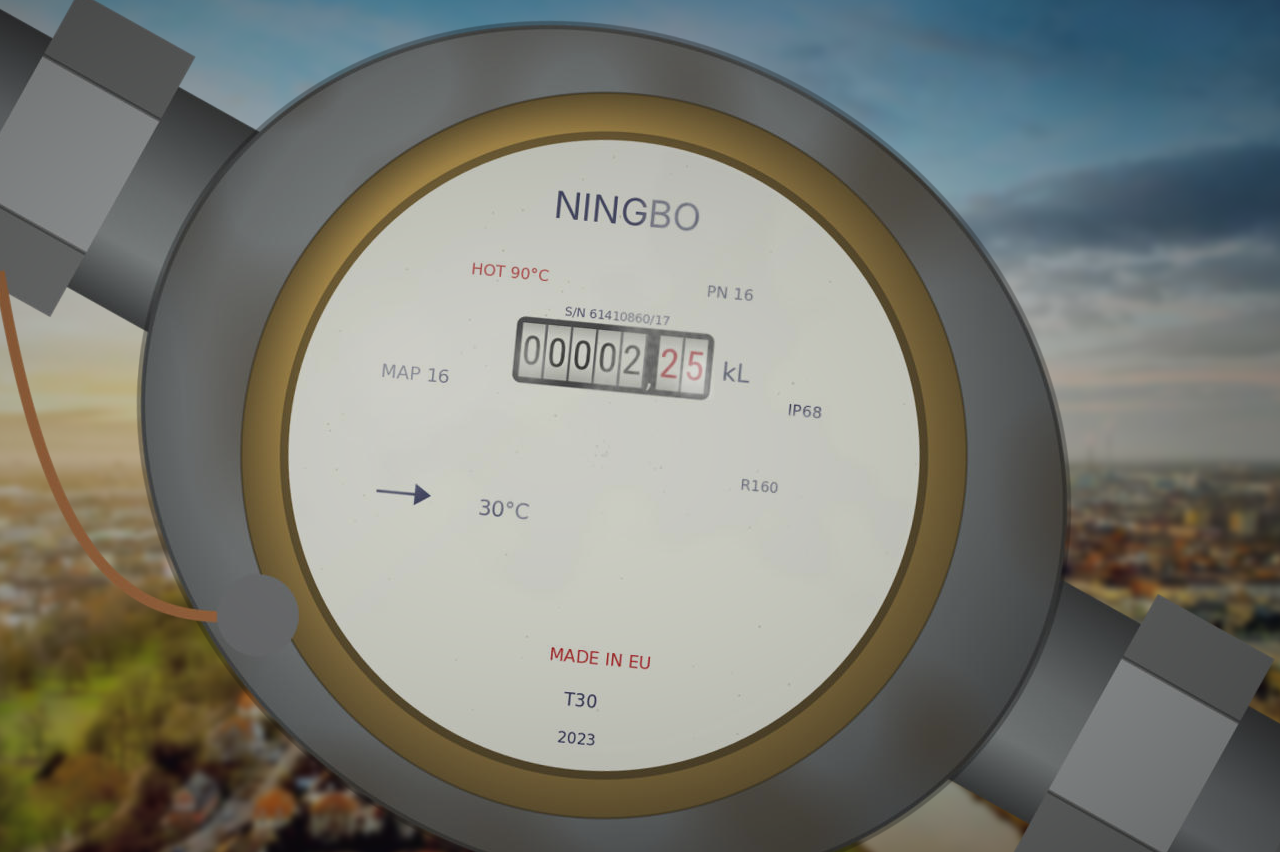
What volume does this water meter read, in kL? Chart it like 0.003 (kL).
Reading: 2.25 (kL)
